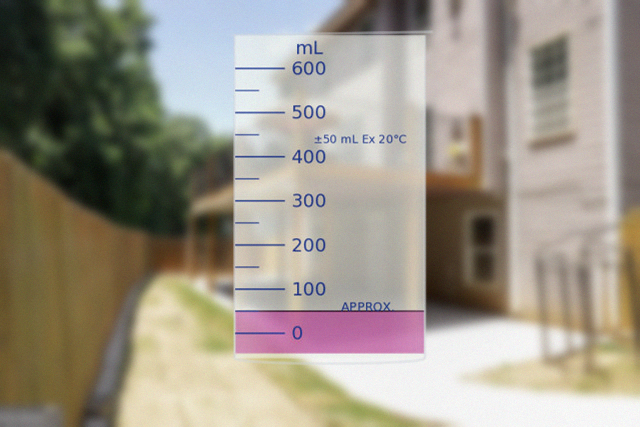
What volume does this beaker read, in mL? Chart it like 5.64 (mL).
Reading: 50 (mL)
